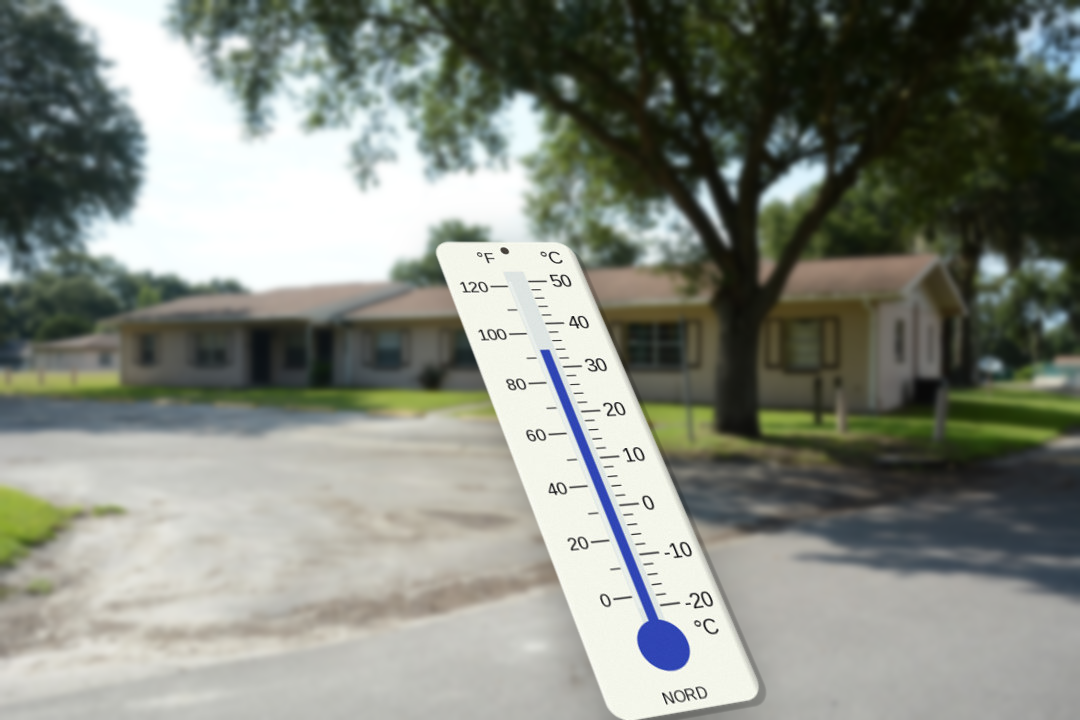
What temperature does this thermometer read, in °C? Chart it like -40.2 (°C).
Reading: 34 (°C)
